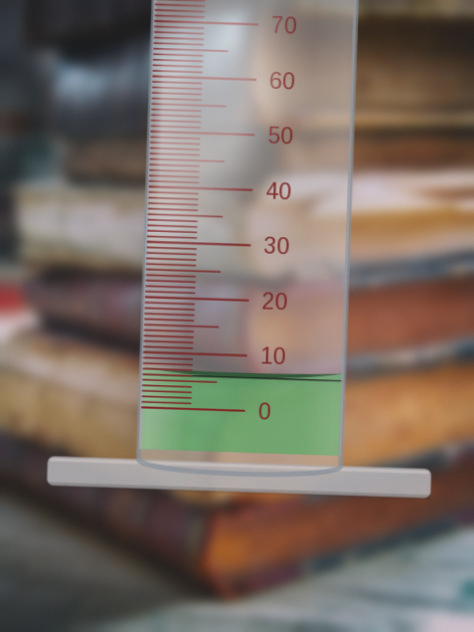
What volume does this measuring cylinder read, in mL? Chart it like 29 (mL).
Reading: 6 (mL)
